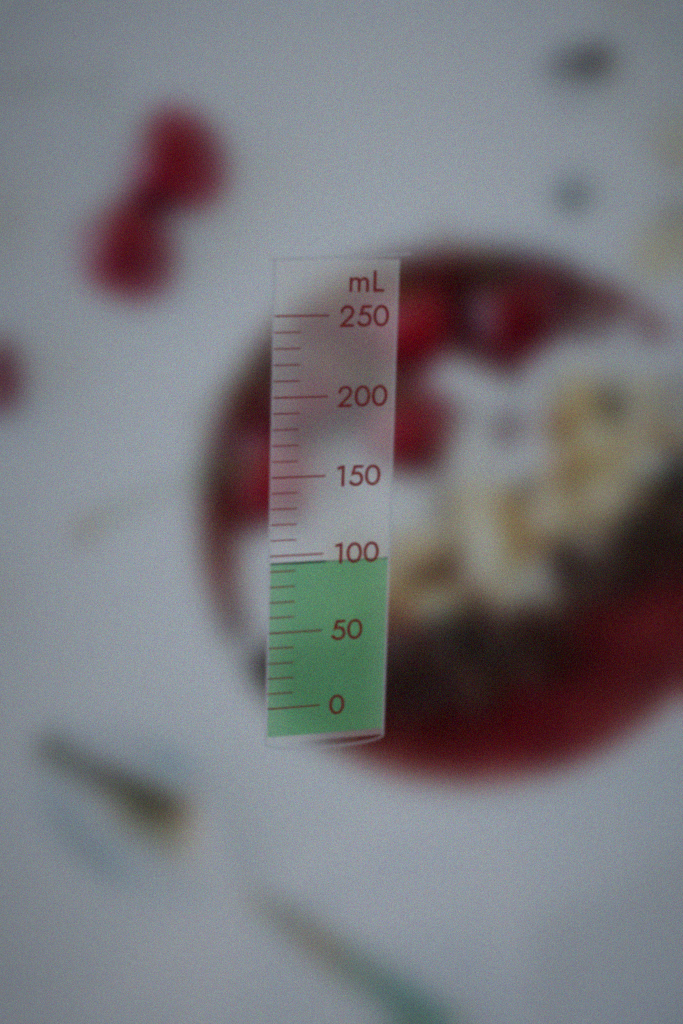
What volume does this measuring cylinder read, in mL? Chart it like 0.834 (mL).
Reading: 95 (mL)
